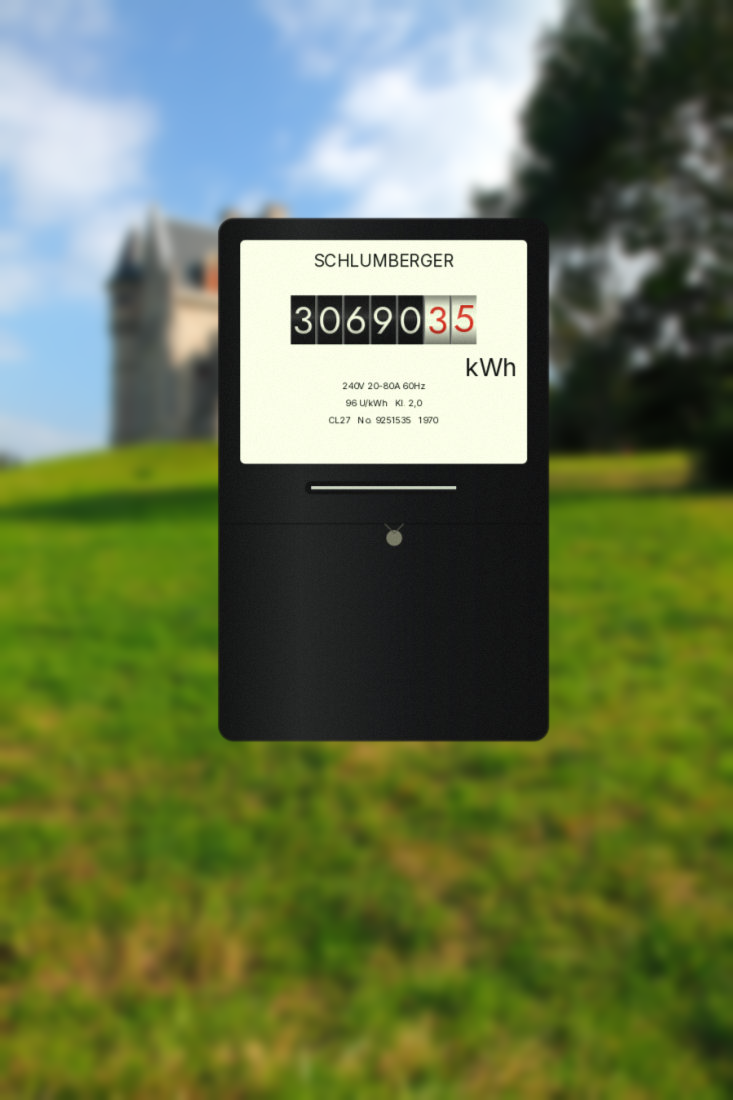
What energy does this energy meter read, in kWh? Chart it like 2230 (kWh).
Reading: 30690.35 (kWh)
